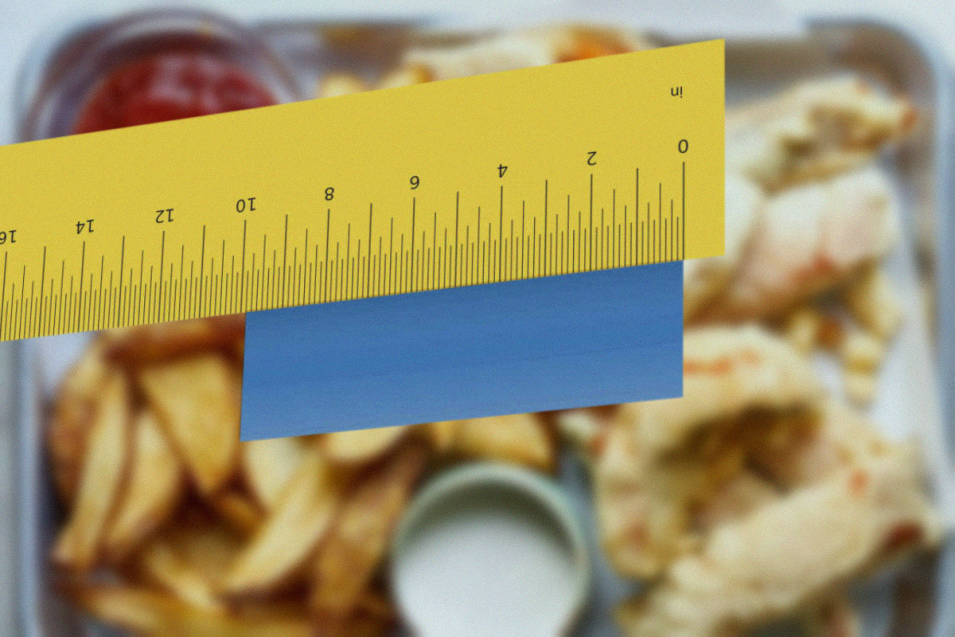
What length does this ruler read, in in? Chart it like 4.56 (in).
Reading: 9.875 (in)
